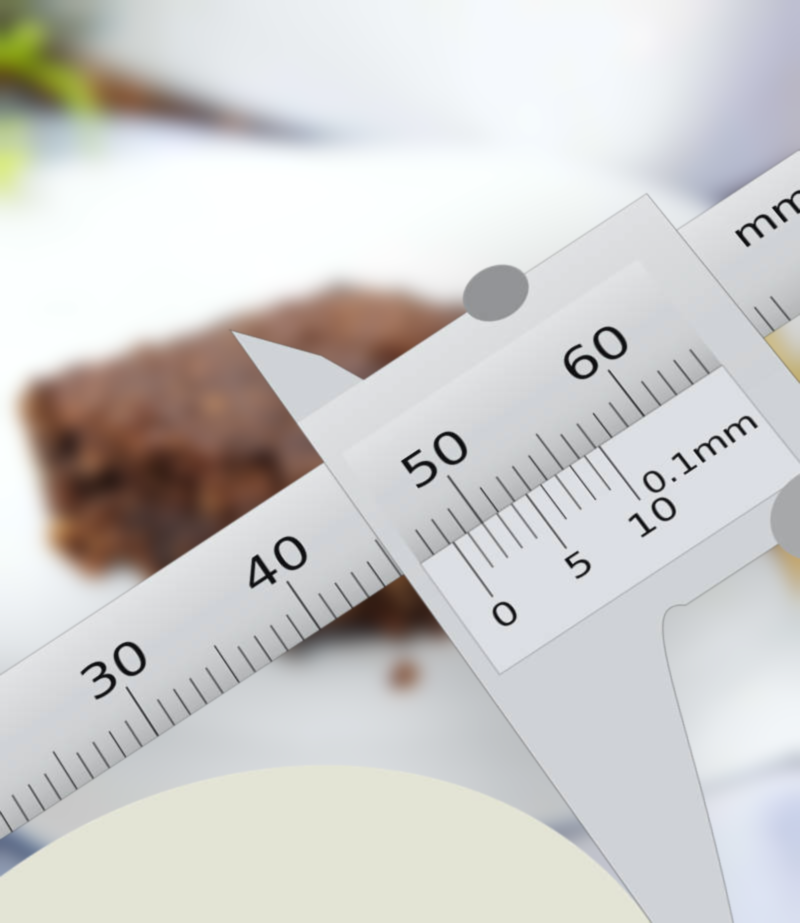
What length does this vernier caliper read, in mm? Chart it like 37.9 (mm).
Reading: 48.2 (mm)
